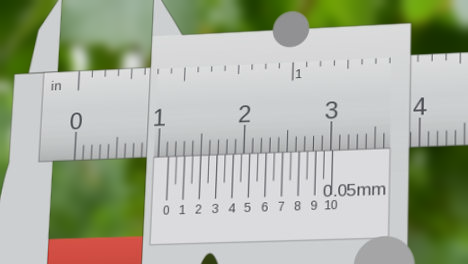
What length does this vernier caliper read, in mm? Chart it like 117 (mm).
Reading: 11.2 (mm)
